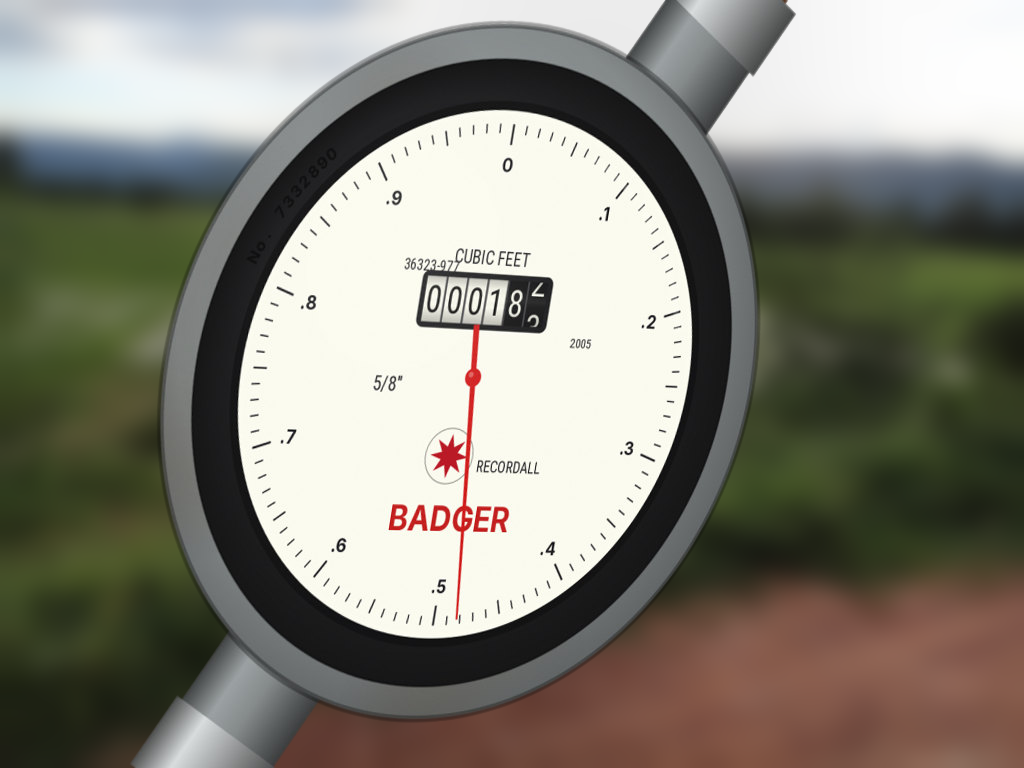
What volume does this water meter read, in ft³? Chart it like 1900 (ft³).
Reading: 182.48 (ft³)
